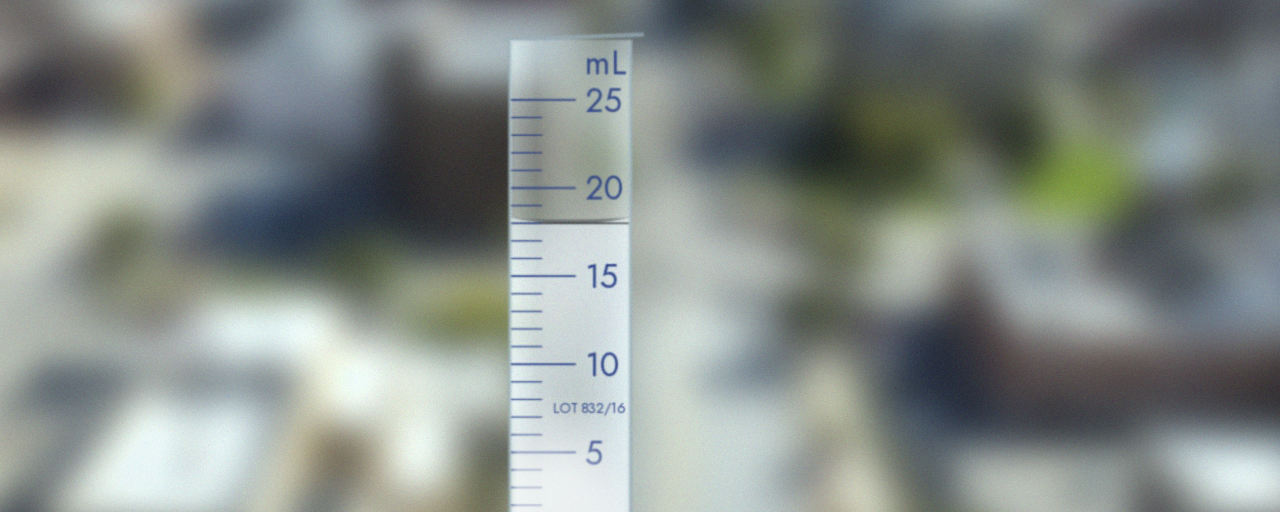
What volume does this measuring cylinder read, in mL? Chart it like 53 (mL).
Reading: 18 (mL)
